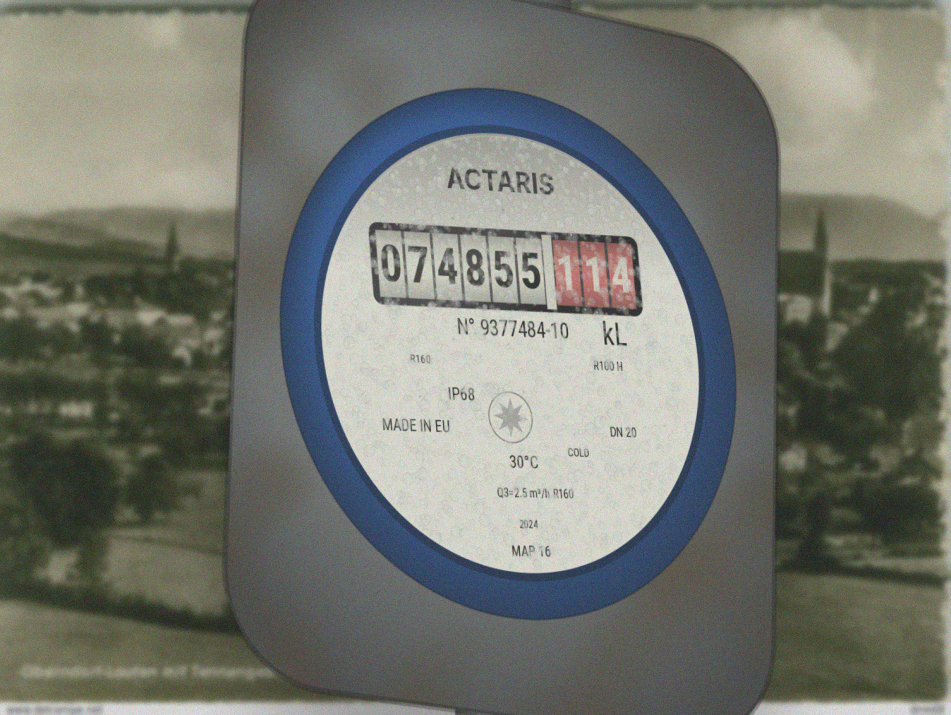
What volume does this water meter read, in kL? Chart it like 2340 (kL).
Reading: 74855.114 (kL)
